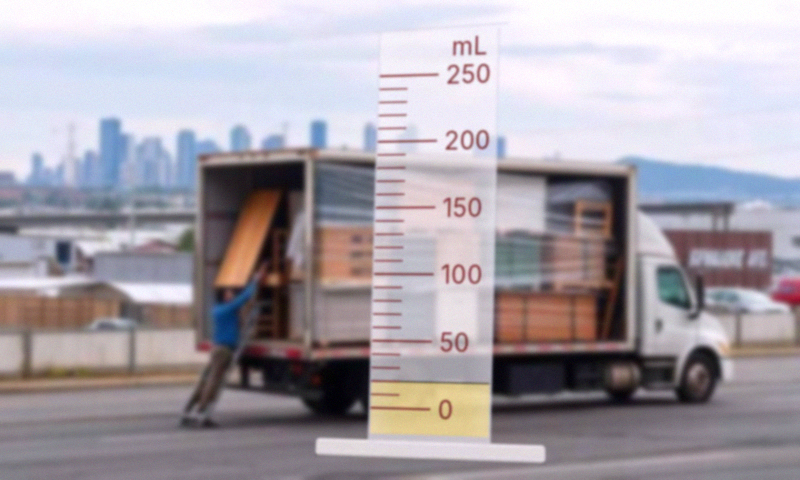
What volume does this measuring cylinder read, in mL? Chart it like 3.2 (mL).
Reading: 20 (mL)
